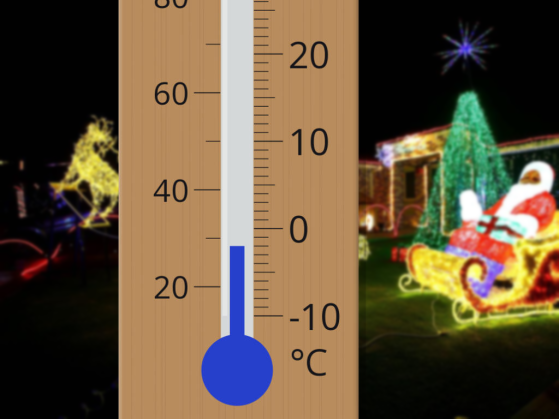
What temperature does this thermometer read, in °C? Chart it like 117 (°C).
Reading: -2 (°C)
